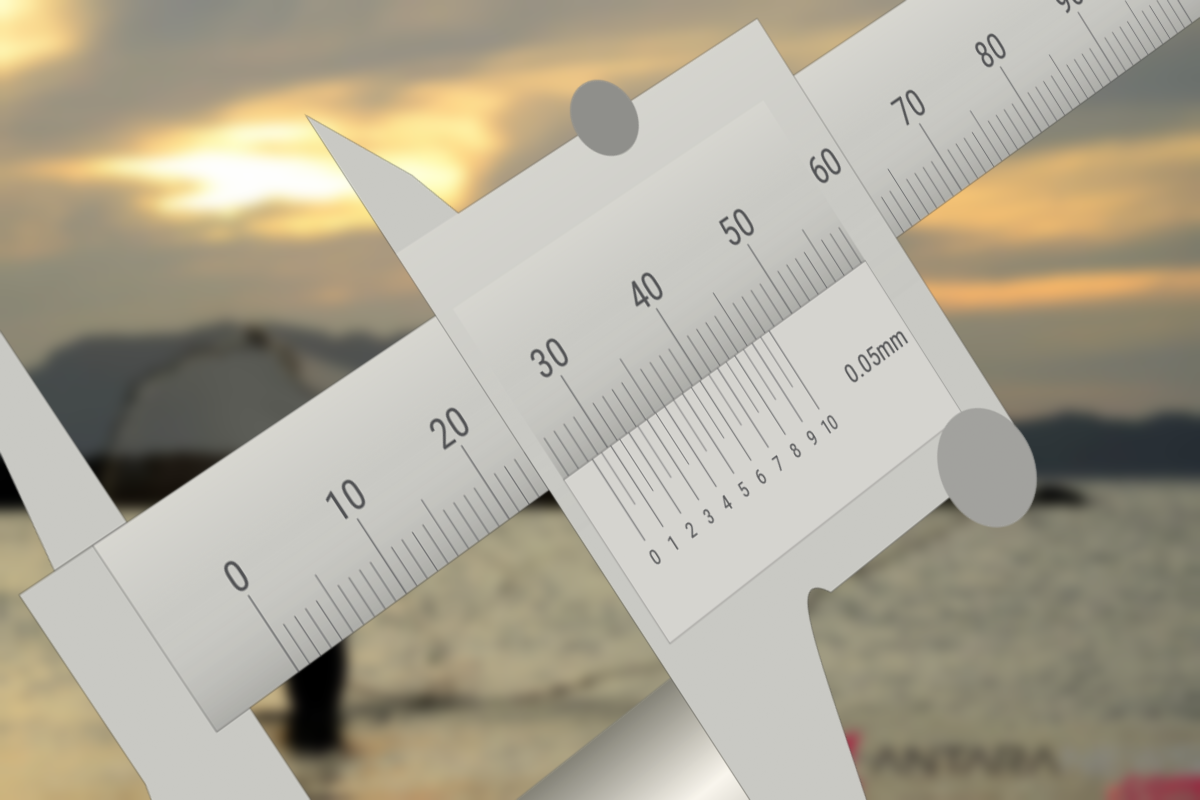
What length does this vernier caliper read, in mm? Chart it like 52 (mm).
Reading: 28.4 (mm)
